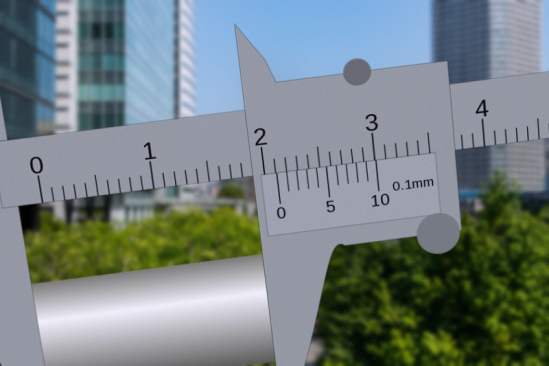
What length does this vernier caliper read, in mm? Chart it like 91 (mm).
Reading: 21.1 (mm)
